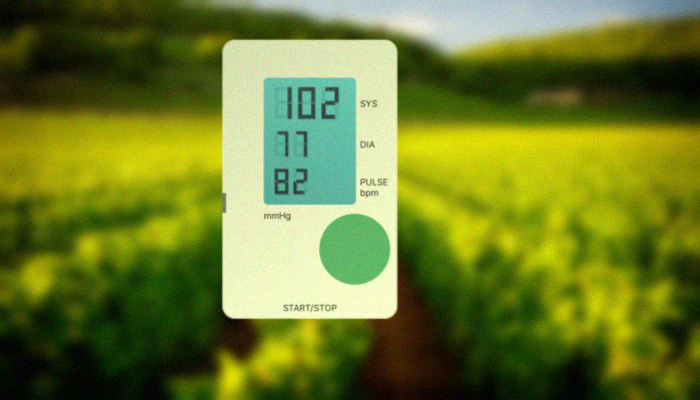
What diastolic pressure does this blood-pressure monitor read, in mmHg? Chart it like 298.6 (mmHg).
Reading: 77 (mmHg)
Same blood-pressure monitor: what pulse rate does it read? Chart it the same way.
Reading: 82 (bpm)
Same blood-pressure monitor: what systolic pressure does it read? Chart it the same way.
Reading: 102 (mmHg)
